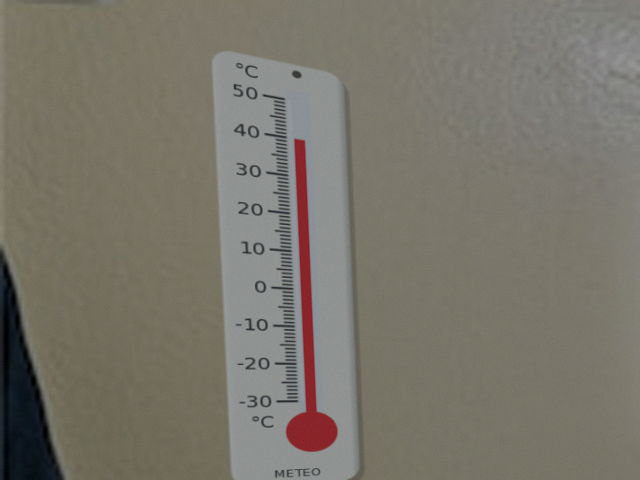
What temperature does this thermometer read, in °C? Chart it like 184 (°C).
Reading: 40 (°C)
